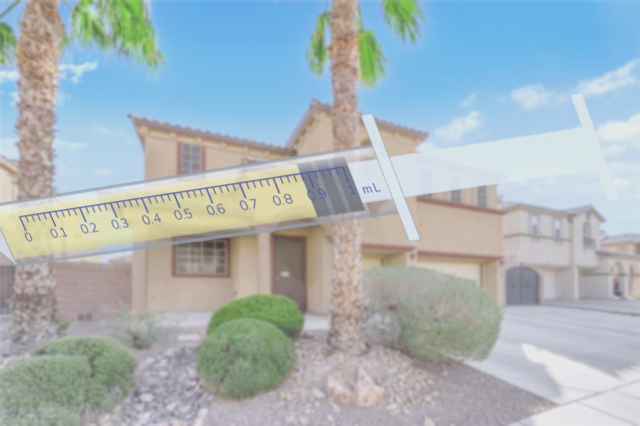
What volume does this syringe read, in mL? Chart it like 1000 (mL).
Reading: 0.88 (mL)
